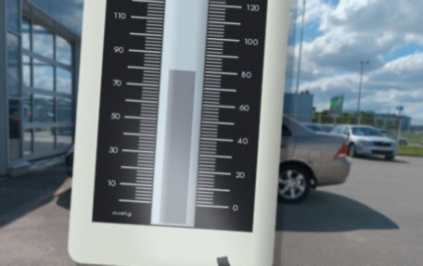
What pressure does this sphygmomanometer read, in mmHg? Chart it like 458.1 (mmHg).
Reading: 80 (mmHg)
